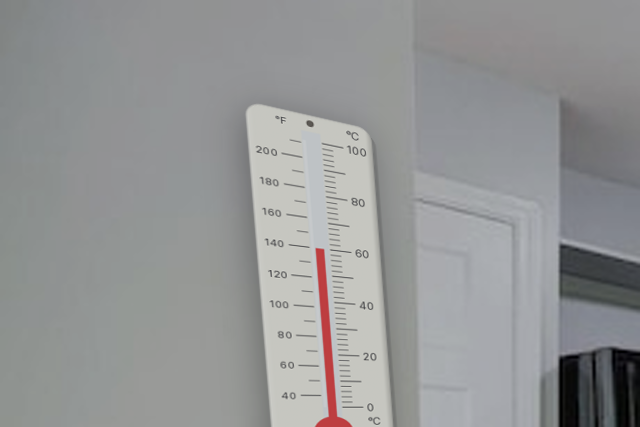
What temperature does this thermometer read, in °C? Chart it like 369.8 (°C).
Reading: 60 (°C)
